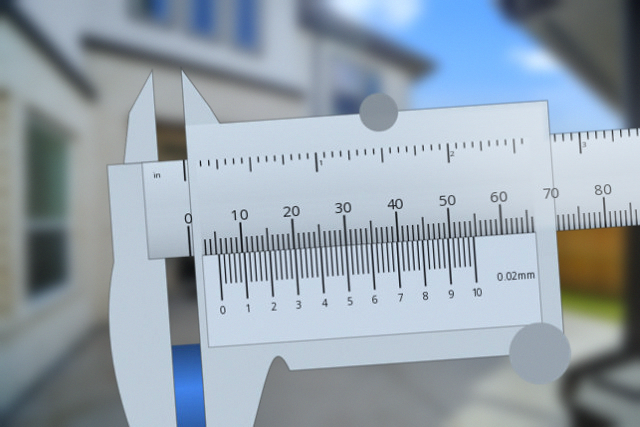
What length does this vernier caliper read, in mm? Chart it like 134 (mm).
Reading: 5.5 (mm)
